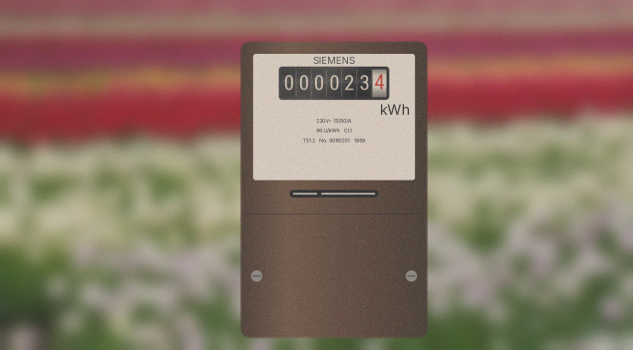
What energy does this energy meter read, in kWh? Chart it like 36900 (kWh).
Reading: 23.4 (kWh)
